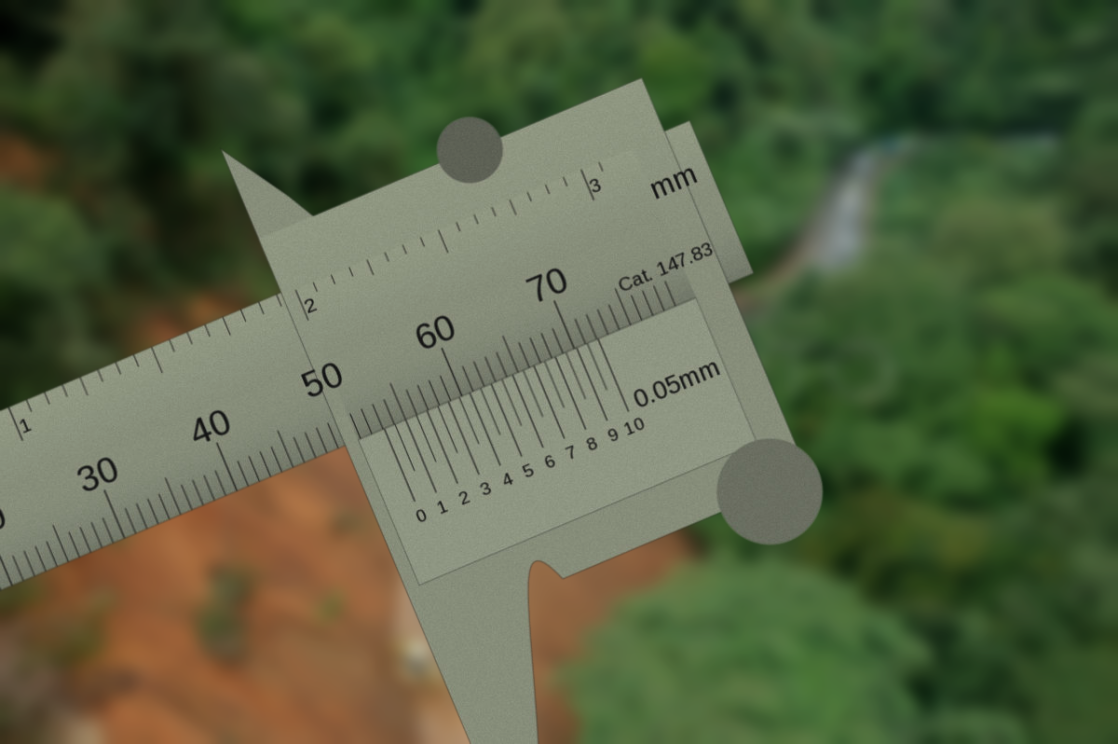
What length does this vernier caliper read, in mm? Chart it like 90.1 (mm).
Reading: 53.1 (mm)
